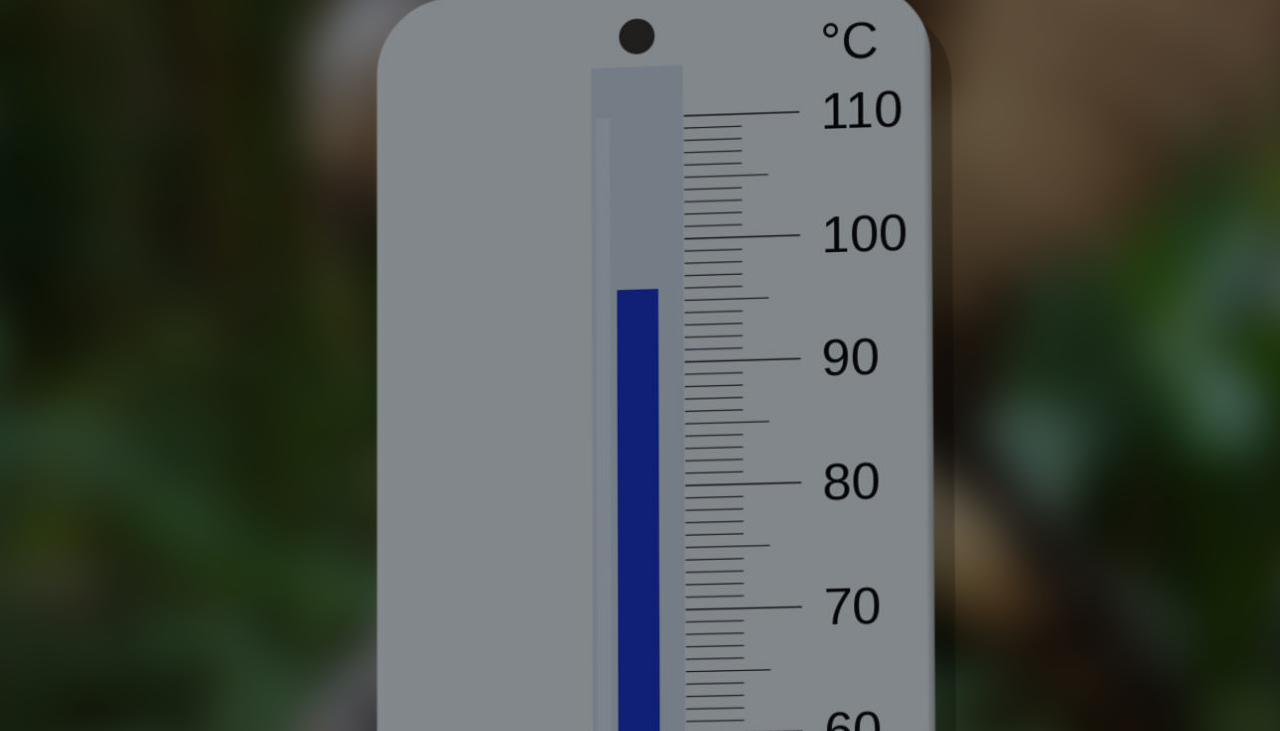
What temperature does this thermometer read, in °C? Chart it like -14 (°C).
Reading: 96 (°C)
